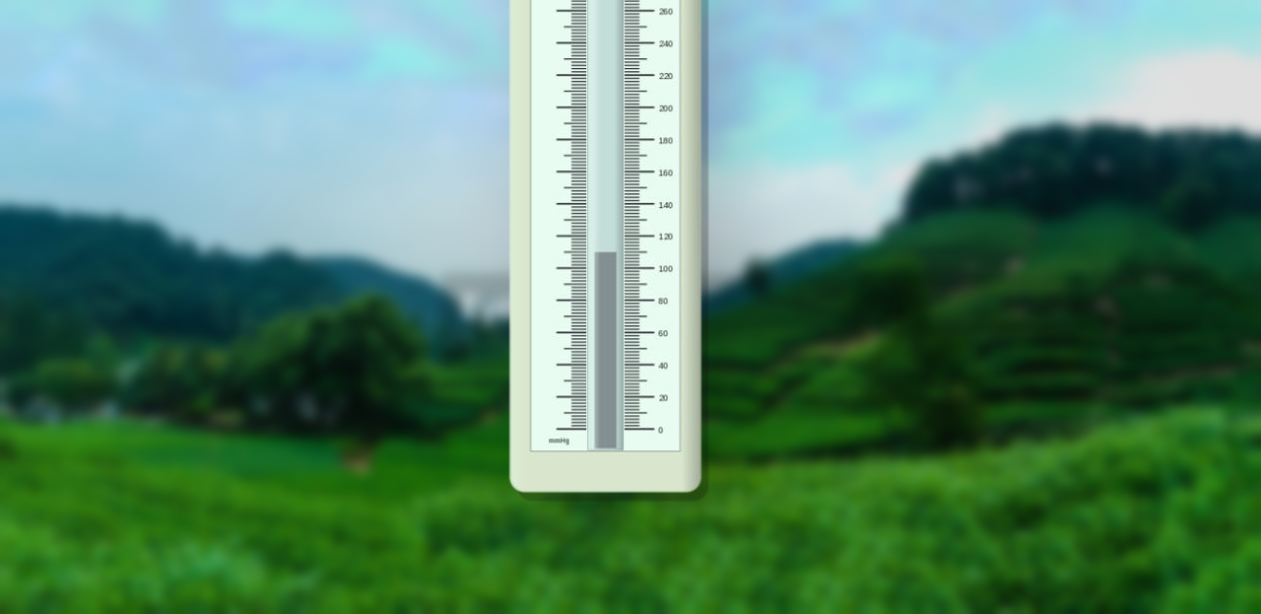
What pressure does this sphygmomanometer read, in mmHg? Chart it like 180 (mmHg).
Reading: 110 (mmHg)
